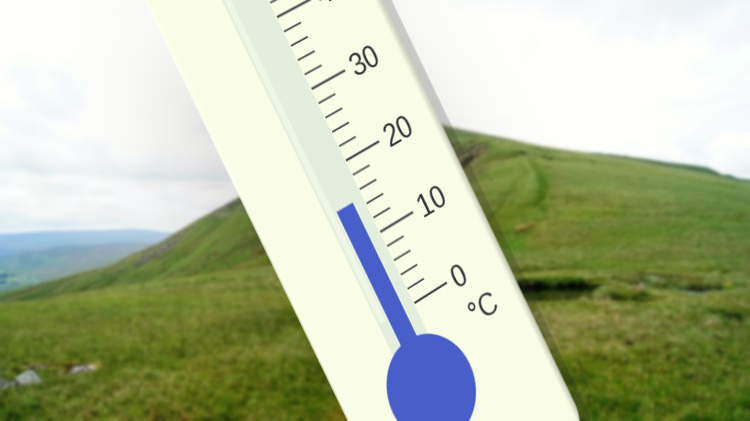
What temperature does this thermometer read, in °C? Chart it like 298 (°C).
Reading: 15 (°C)
